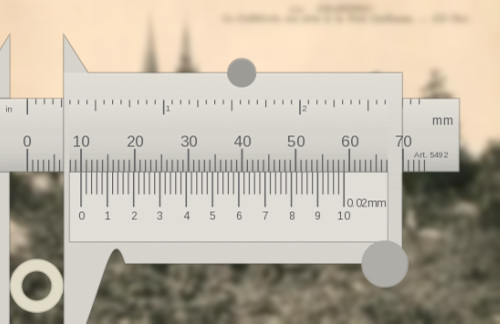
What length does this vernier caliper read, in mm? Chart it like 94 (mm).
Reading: 10.0 (mm)
